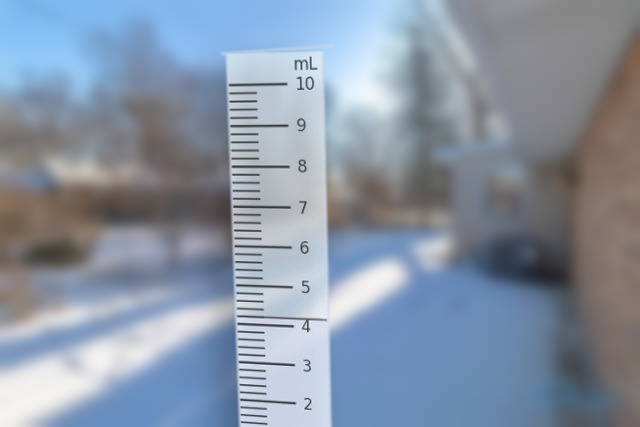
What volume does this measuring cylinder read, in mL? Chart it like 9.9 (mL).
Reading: 4.2 (mL)
